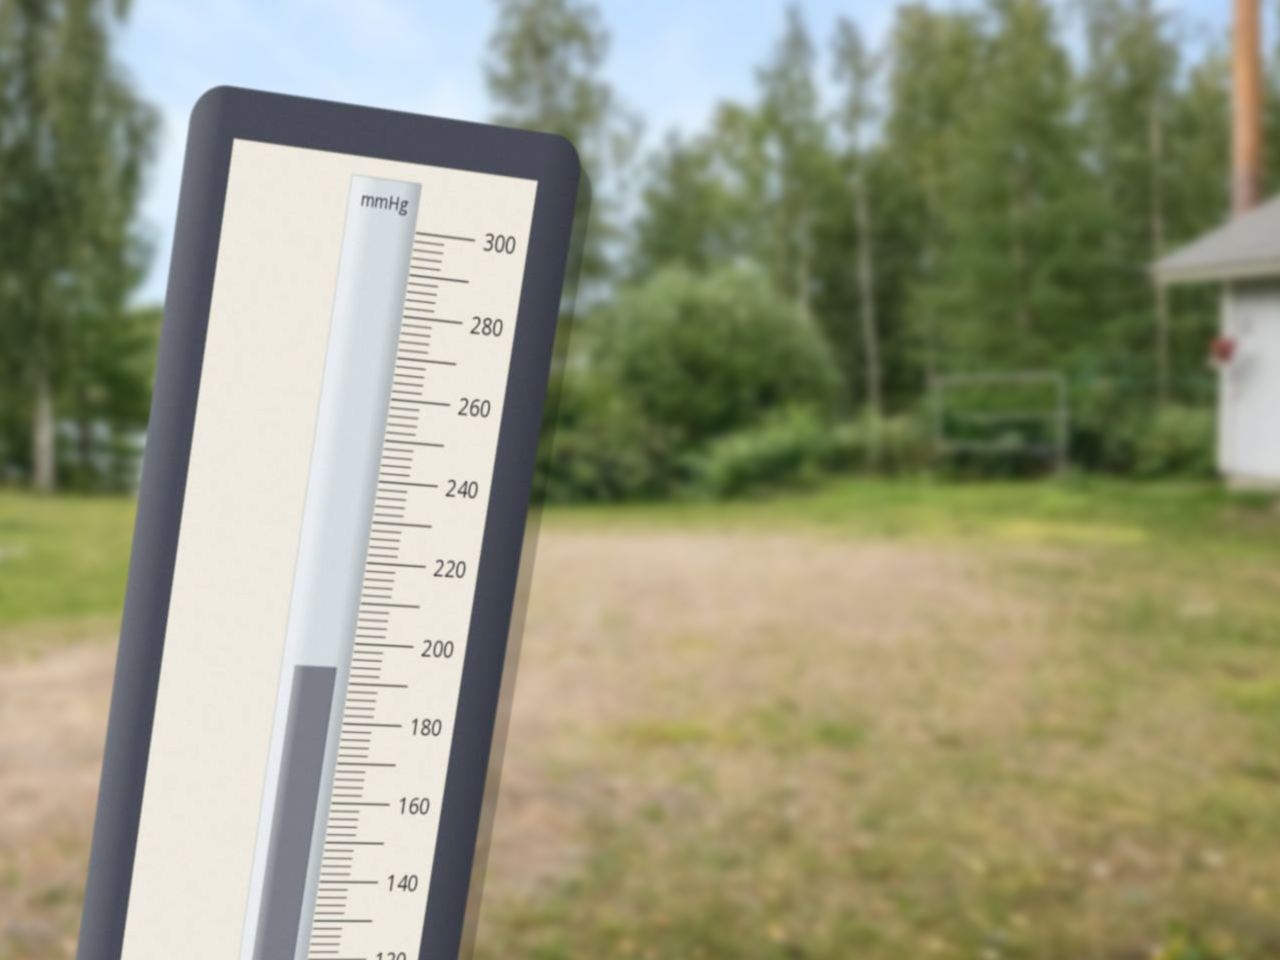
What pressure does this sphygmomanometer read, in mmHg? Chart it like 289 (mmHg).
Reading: 194 (mmHg)
